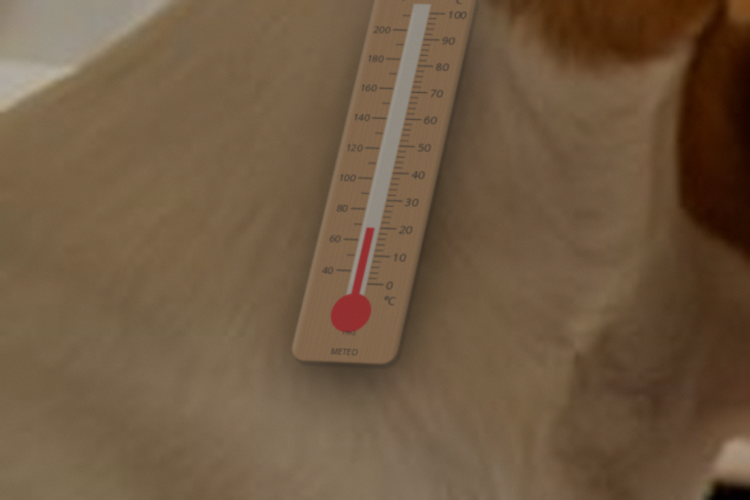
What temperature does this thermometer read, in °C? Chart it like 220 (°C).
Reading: 20 (°C)
